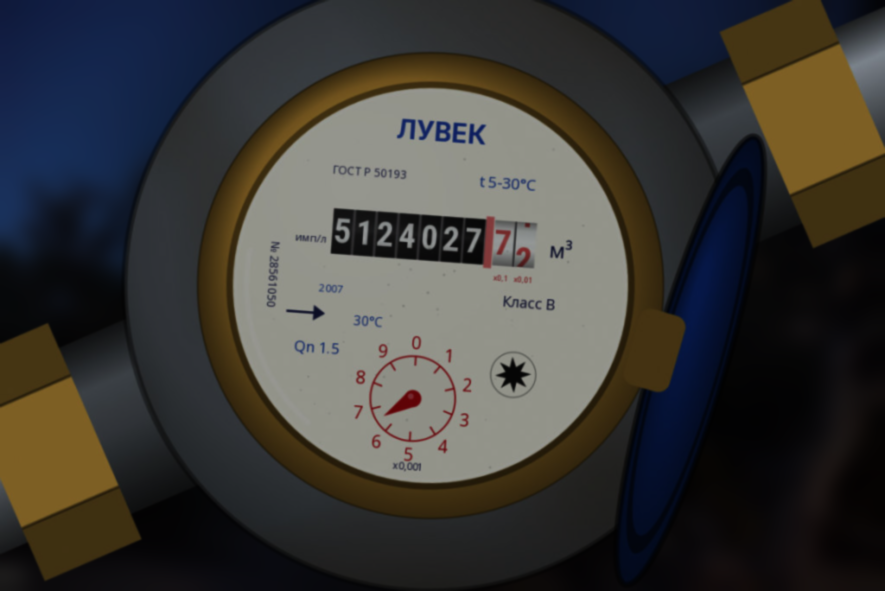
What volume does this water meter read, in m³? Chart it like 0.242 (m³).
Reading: 5124027.716 (m³)
